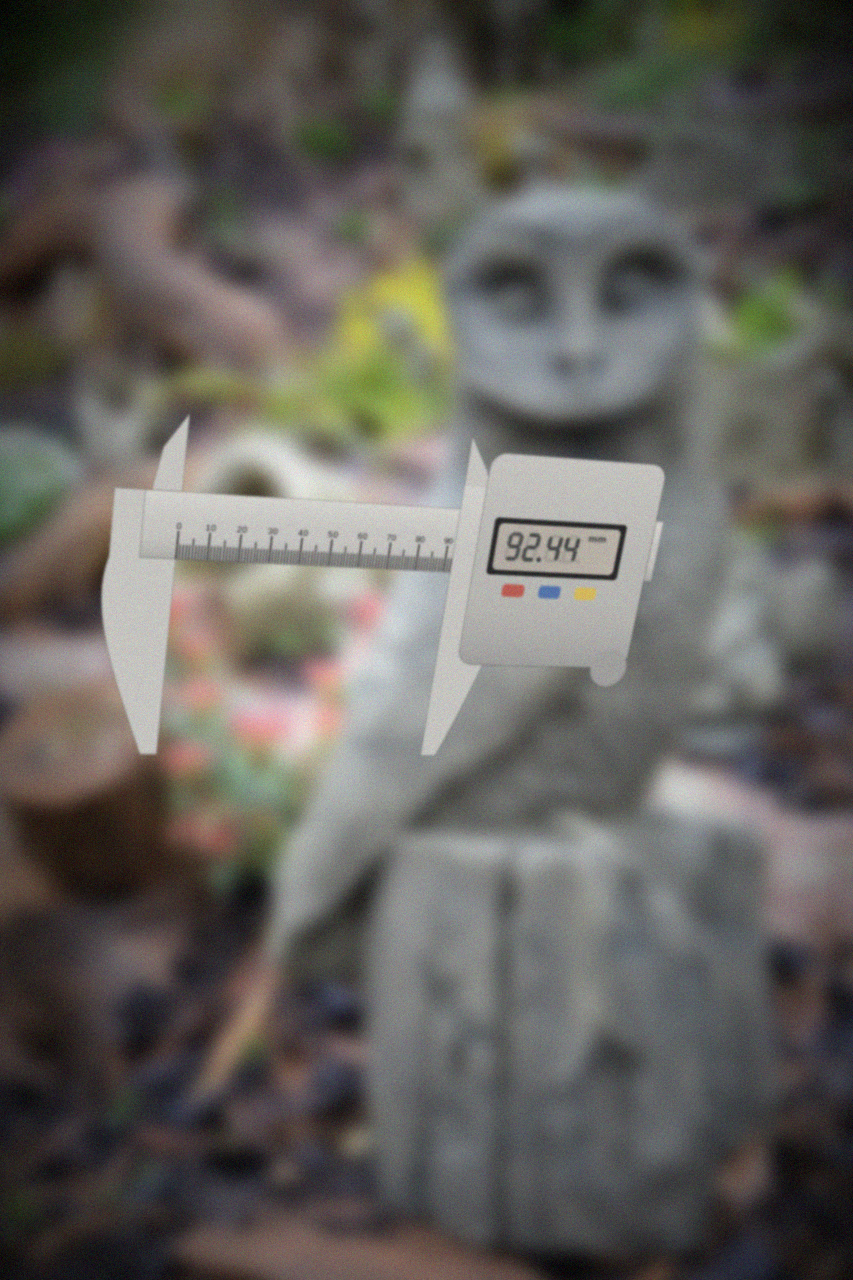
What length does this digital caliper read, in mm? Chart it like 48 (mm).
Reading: 92.44 (mm)
